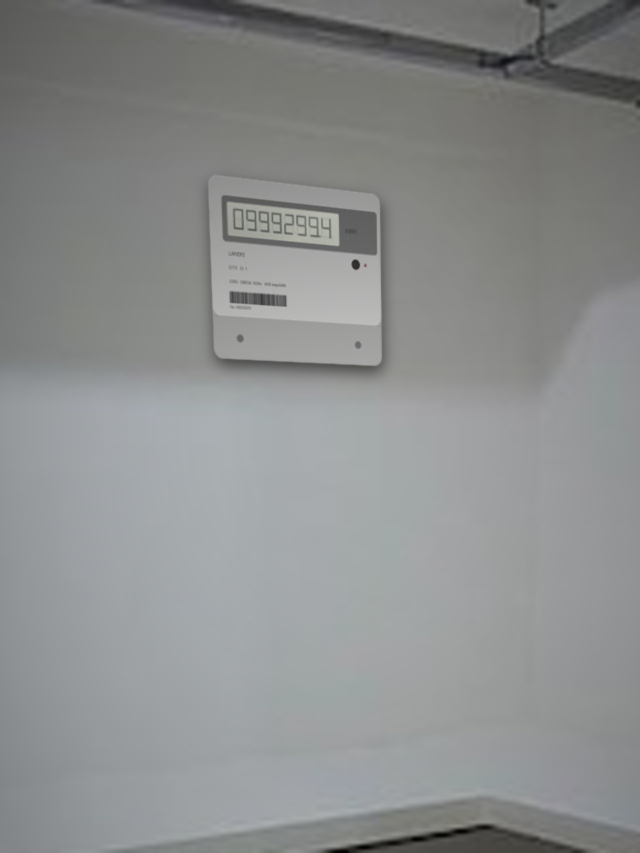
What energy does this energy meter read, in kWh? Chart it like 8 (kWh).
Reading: 999299.4 (kWh)
